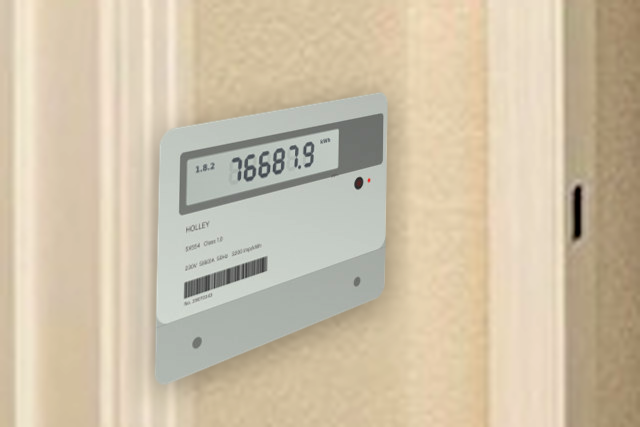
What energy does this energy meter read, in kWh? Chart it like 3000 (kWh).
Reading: 76687.9 (kWh)
